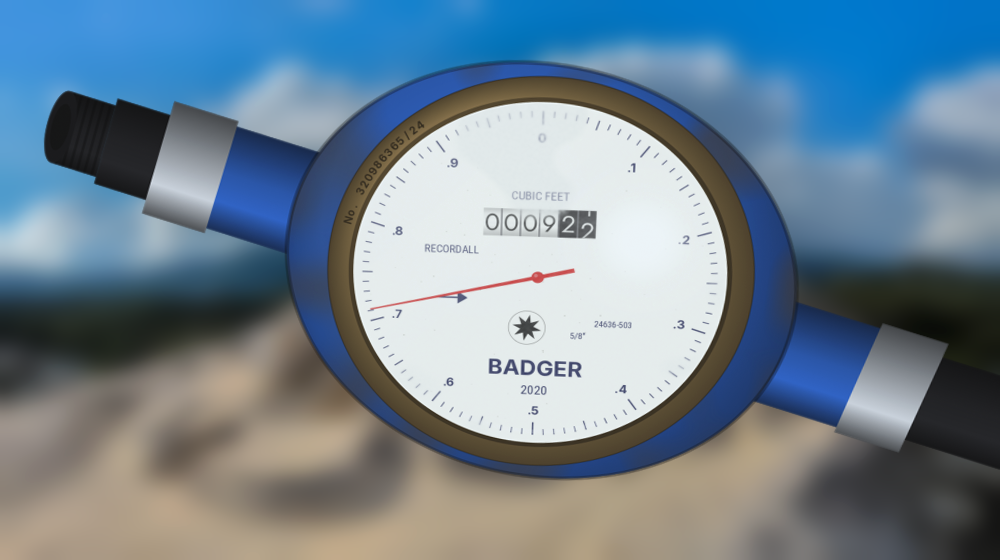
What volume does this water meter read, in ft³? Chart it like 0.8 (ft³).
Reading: 921.71 (ft³)
